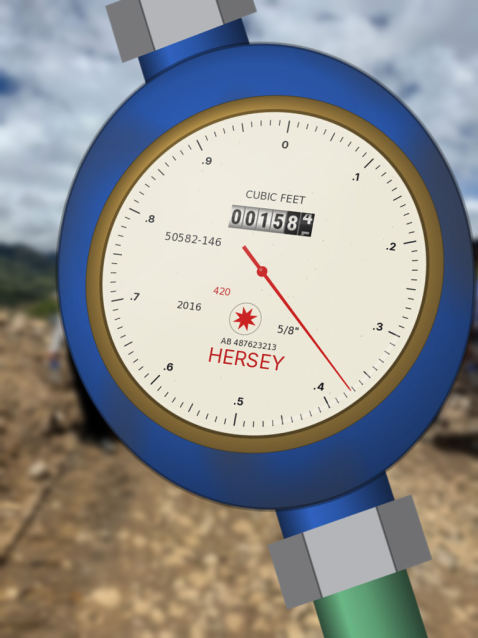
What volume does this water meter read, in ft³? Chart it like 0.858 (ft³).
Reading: 1584.37 (ft³)
